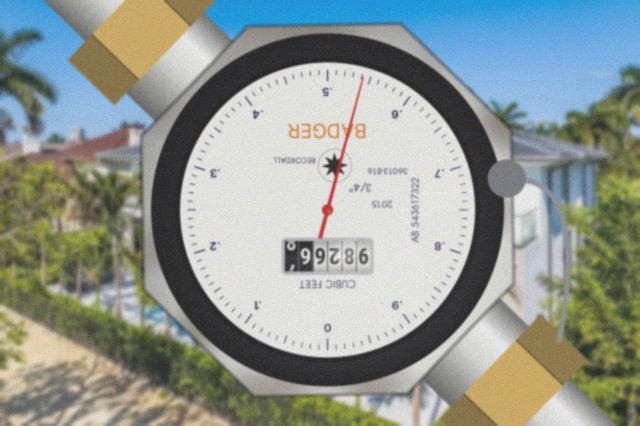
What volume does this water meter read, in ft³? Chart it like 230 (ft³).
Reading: 982667.54 (ft³)
